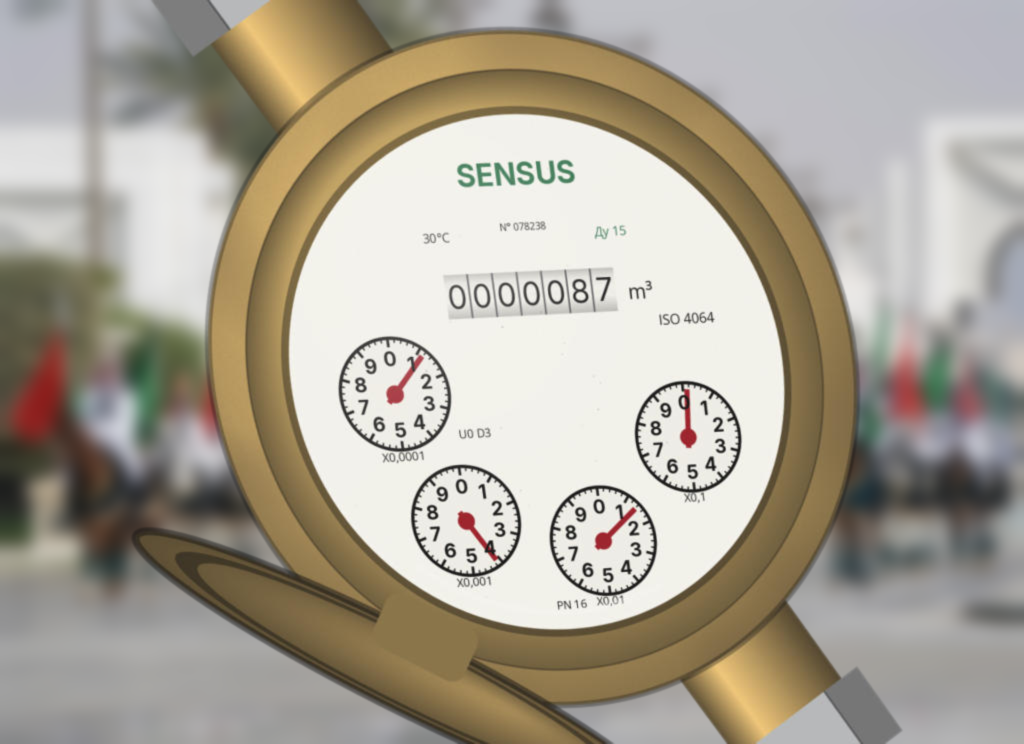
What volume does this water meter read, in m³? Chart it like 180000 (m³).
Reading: 87.0141 (m³)
